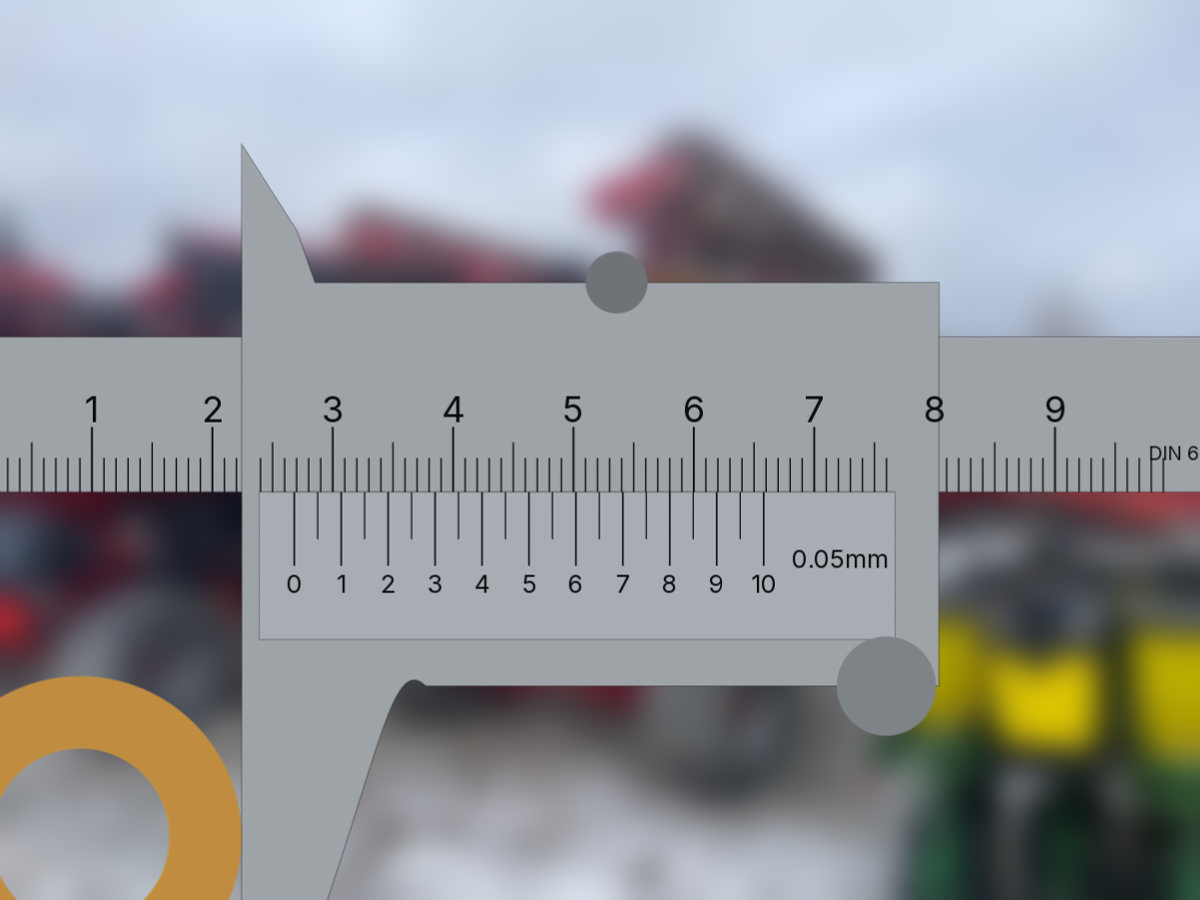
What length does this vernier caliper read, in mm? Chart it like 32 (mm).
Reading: 26.8 (mm)
